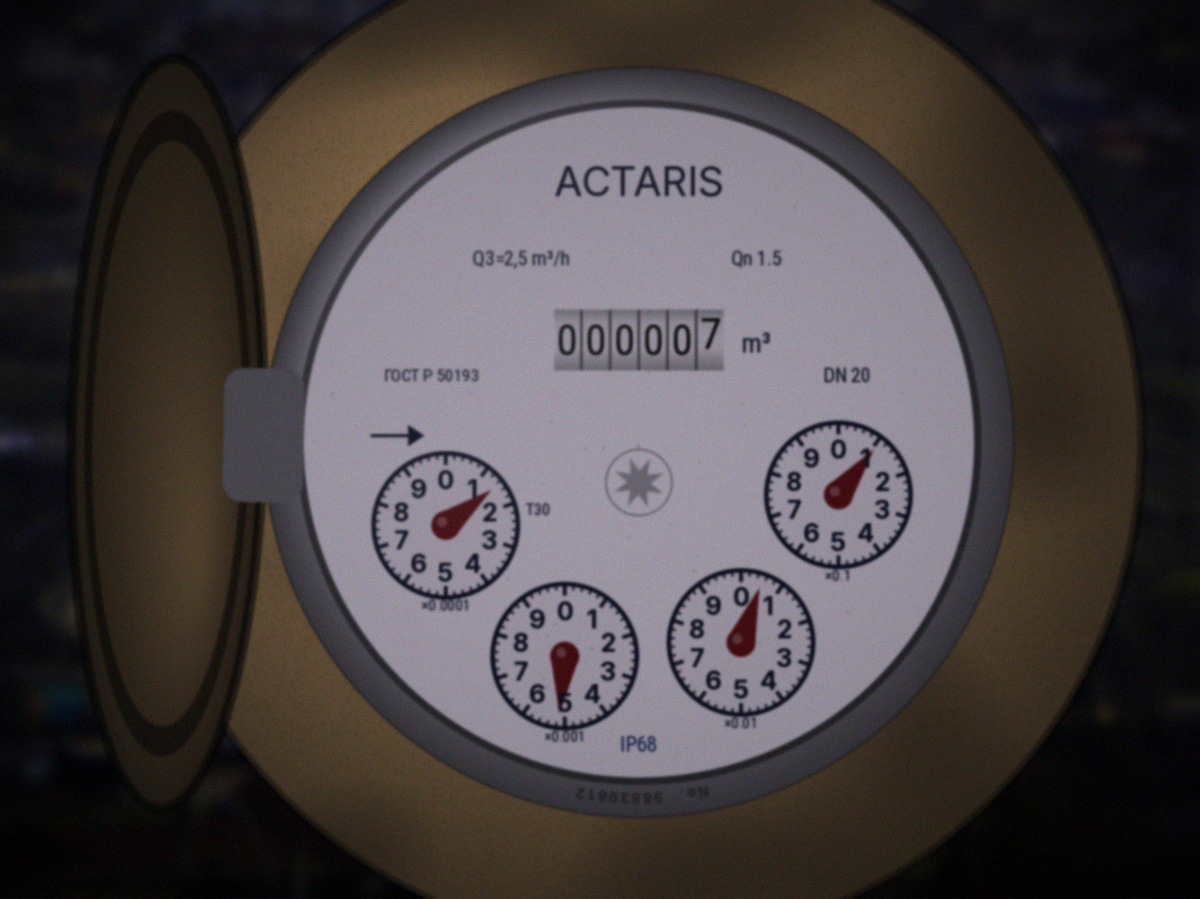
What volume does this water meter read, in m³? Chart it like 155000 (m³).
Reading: 7.1051 (m³)
